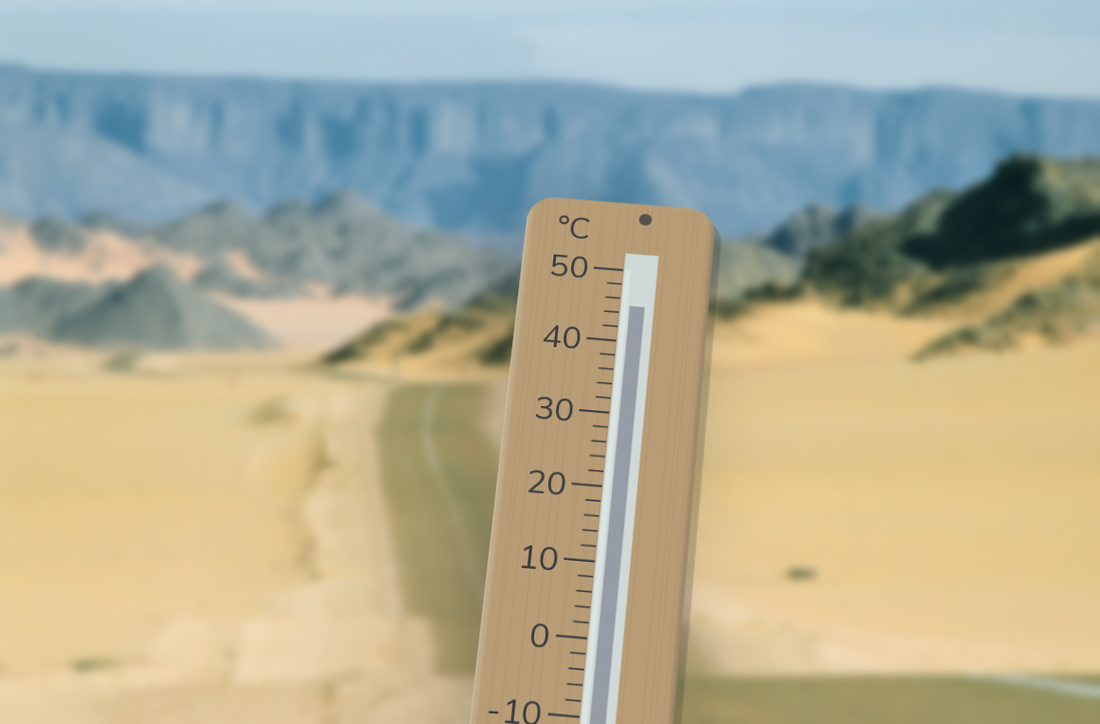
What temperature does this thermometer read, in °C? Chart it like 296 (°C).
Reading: 45 (°C)
